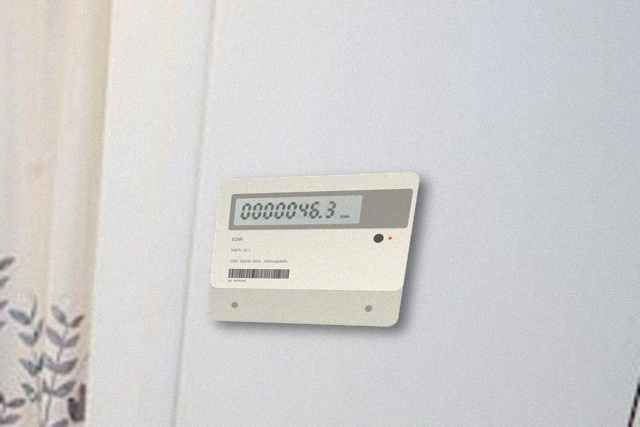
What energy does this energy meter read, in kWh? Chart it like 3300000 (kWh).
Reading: 46.3 (kWh)
